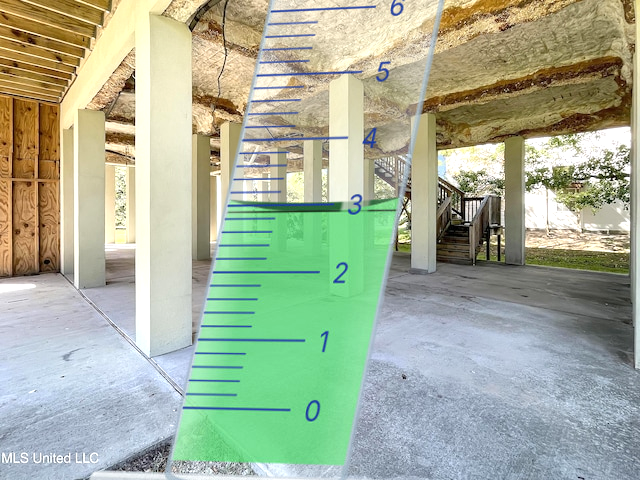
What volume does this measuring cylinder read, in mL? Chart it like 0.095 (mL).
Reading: 2.9 (mL)
